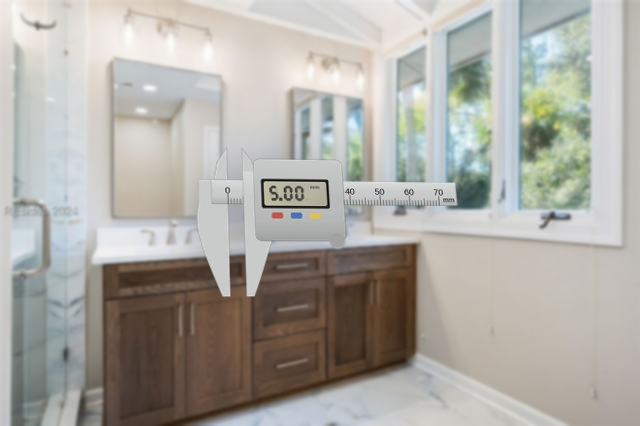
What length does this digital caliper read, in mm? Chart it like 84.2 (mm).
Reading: 5.00 (mm)
